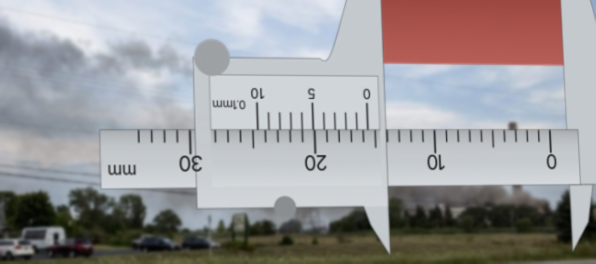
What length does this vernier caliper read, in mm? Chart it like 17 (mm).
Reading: 15.6 (mm)
